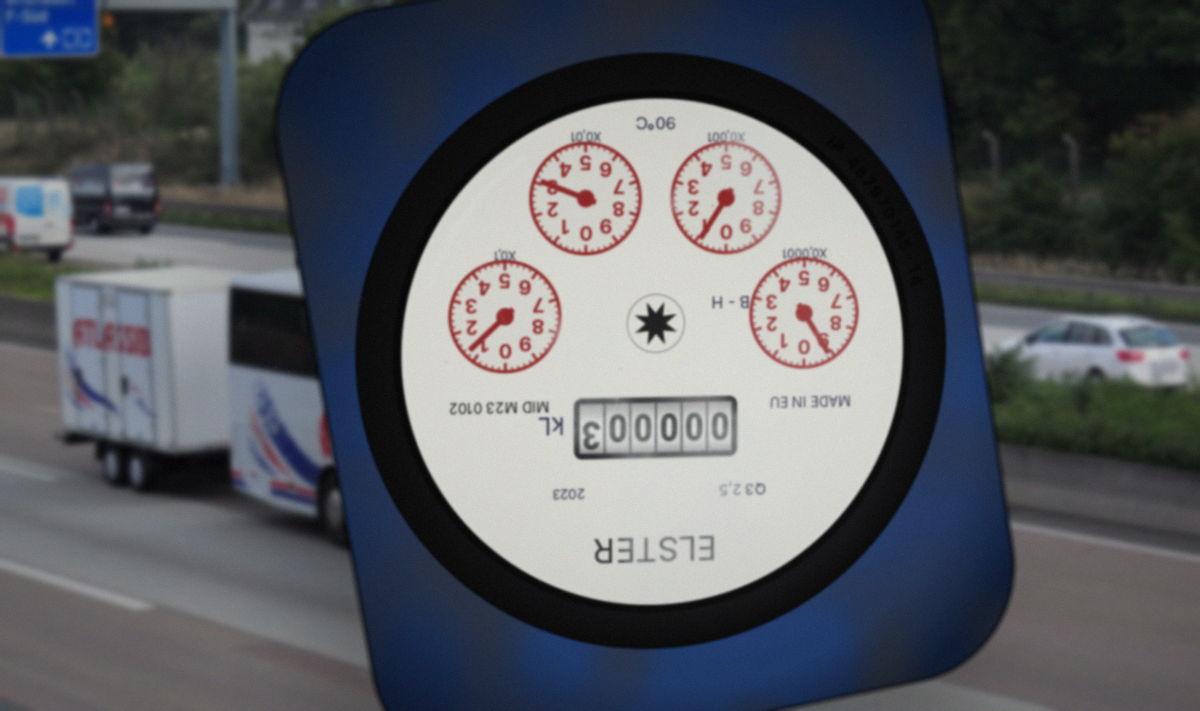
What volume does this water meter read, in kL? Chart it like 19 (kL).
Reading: 3.1309 (kL)
